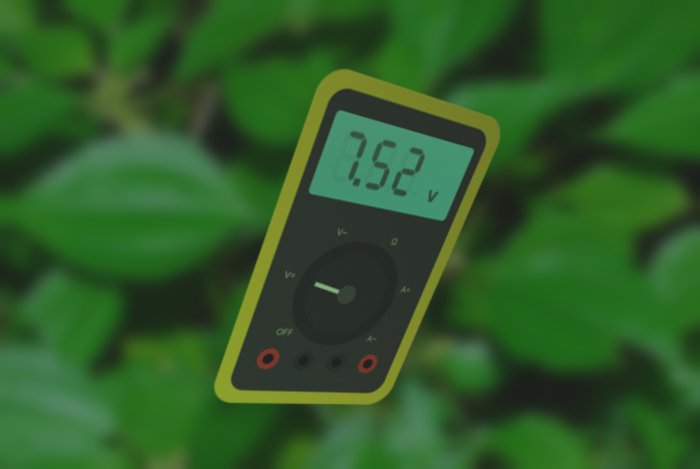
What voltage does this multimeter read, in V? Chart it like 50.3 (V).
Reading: 7.52 (V)
